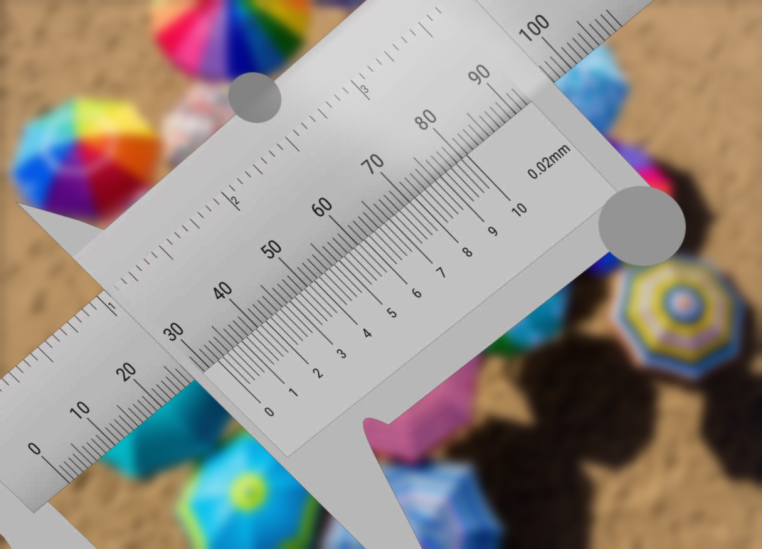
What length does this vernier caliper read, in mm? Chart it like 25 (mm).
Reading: 31.8 (mm)
